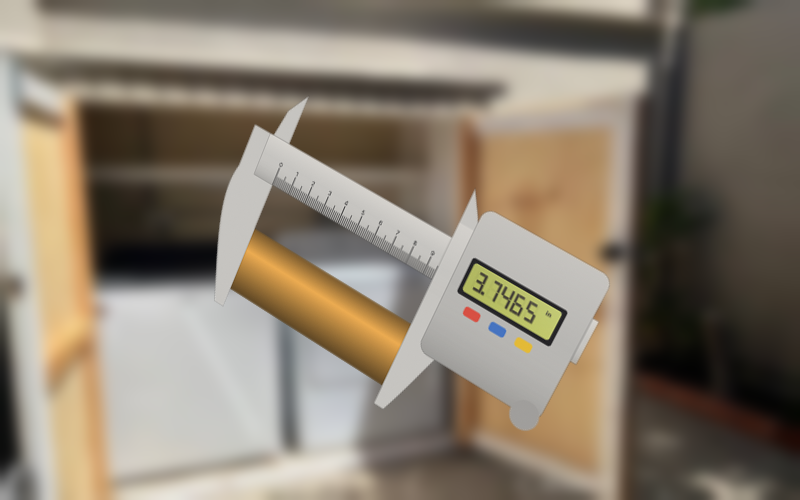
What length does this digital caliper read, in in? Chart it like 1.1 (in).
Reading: 3.7465 (in)
